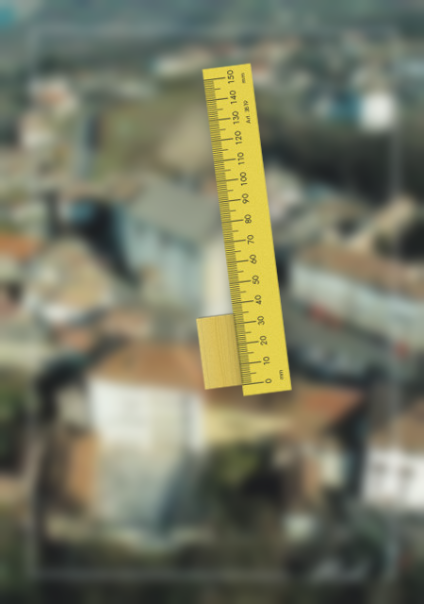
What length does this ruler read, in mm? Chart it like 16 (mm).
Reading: 35 (mm)
